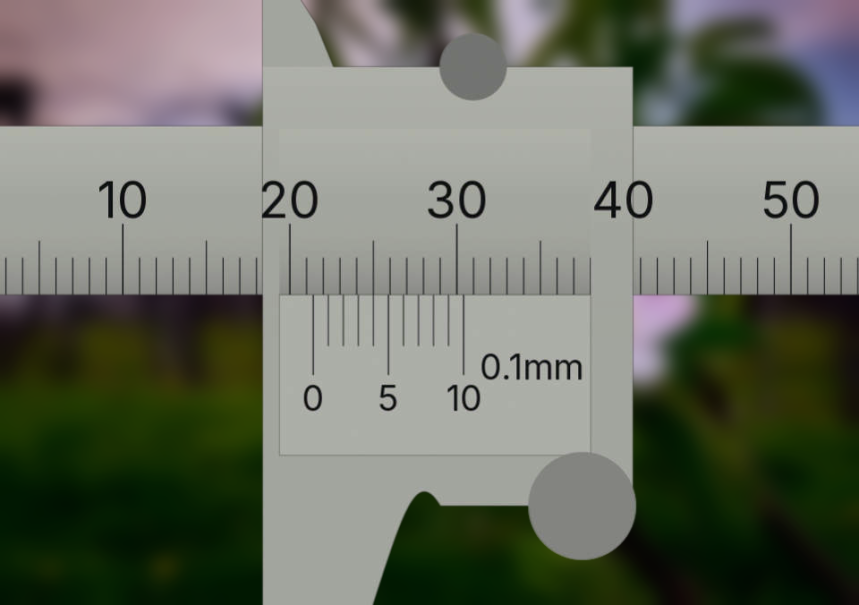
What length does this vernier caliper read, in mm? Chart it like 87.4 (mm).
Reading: 21.4 (mm)
